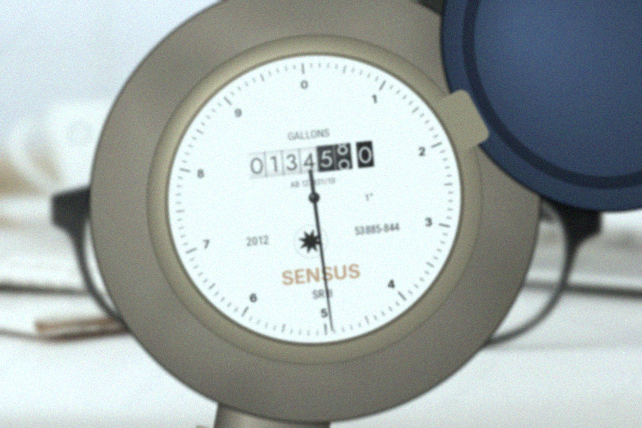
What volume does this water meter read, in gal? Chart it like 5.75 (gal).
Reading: 134584.9 (gal)
